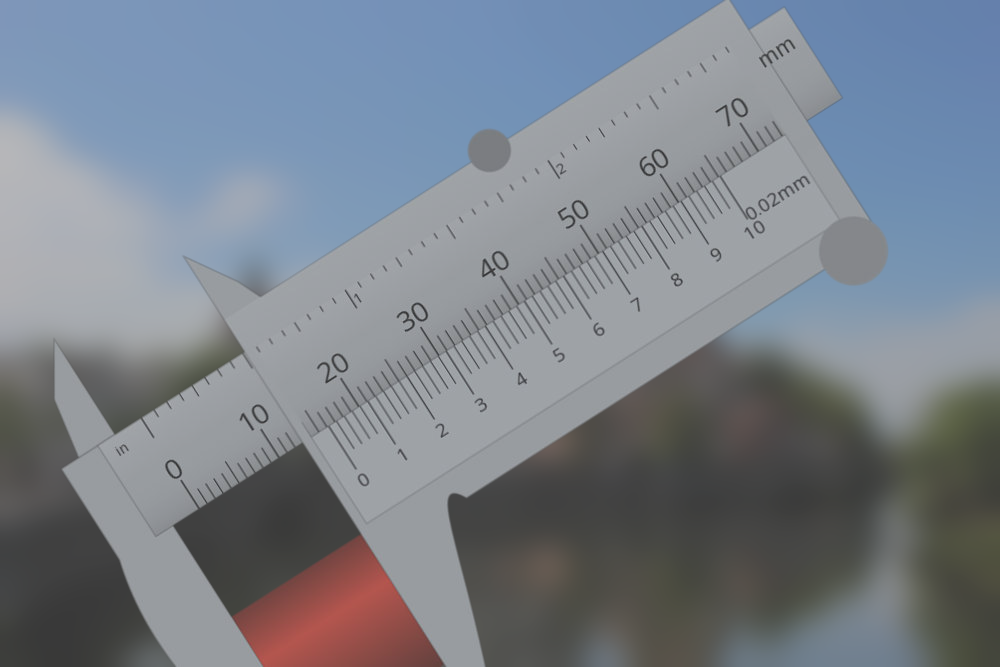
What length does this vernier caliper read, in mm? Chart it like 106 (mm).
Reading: 16.2 (mm)
